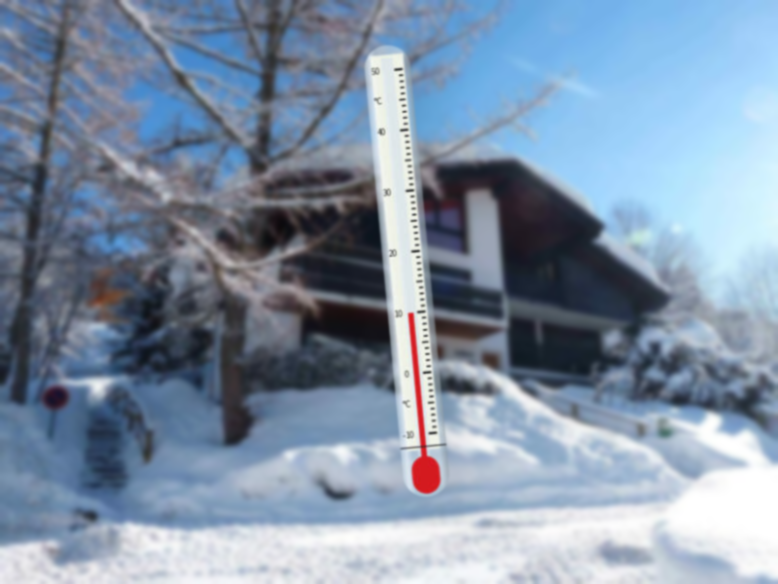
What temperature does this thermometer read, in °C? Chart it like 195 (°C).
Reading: 10 (°C)
